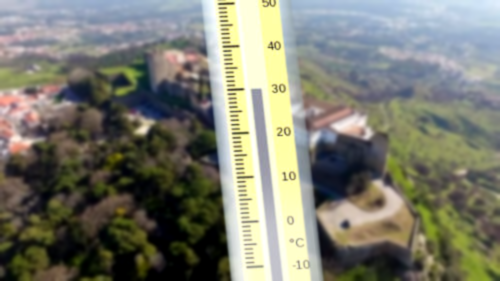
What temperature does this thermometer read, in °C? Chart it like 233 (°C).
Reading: 30 (°C)
